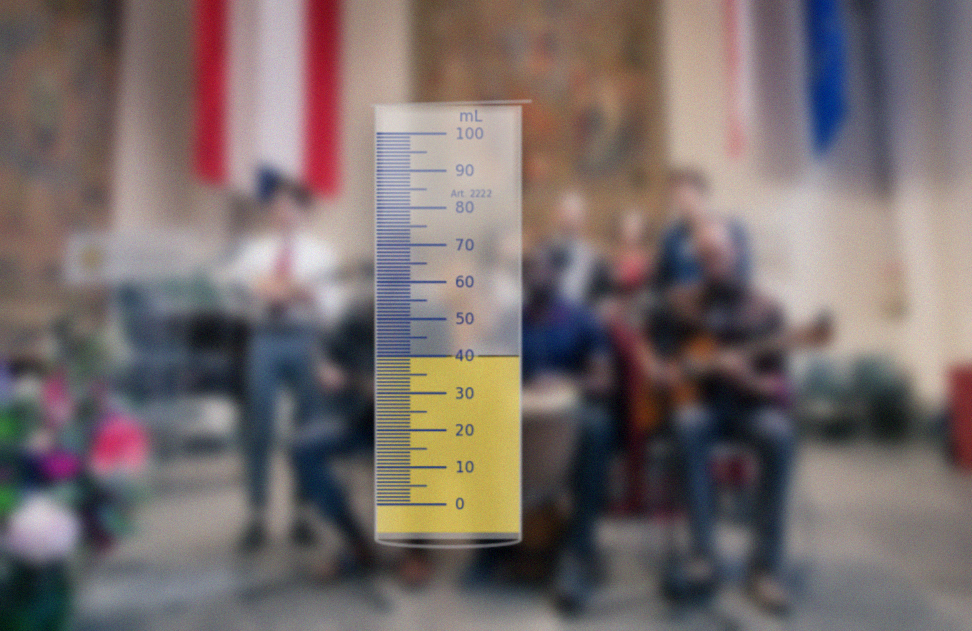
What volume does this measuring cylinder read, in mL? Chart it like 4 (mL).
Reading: 40 (mL)
